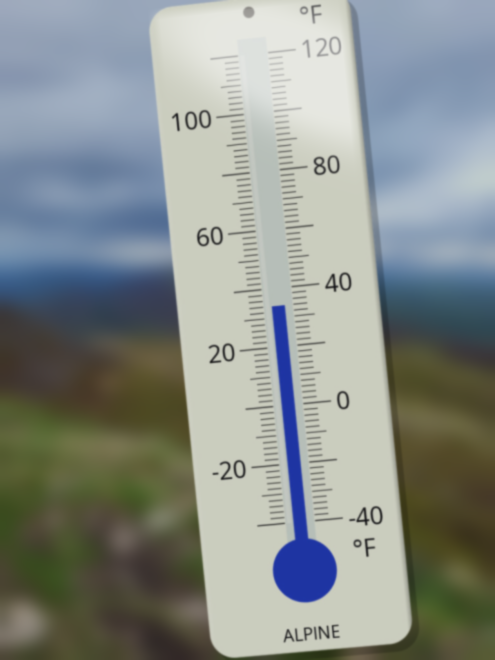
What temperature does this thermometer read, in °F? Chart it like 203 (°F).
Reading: 34 (°F)
